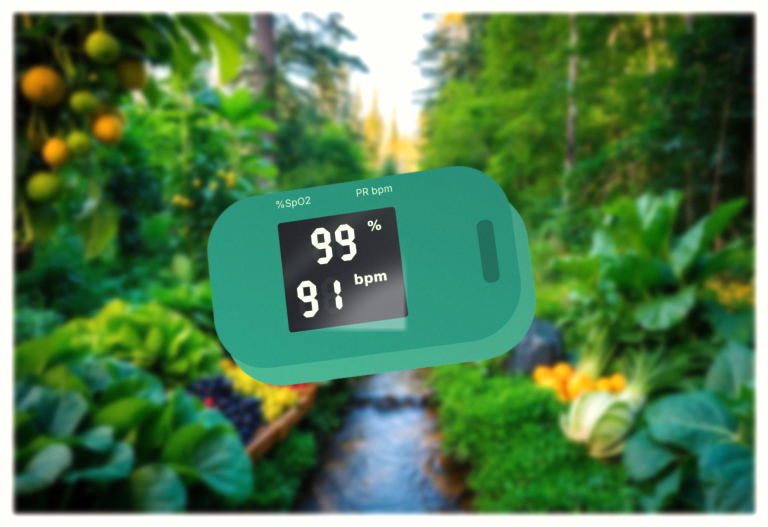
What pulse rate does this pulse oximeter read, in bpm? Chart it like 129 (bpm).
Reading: 91 (bpm)
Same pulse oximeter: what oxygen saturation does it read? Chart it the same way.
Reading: 99 (%)
